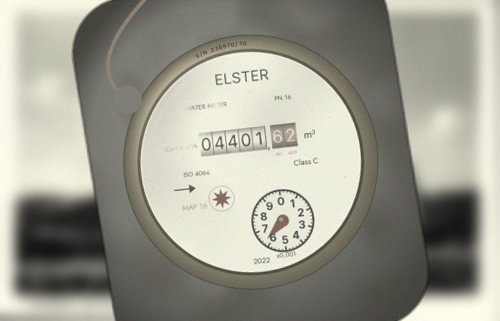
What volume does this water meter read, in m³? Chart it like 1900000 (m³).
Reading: 4401.626 (m³)
